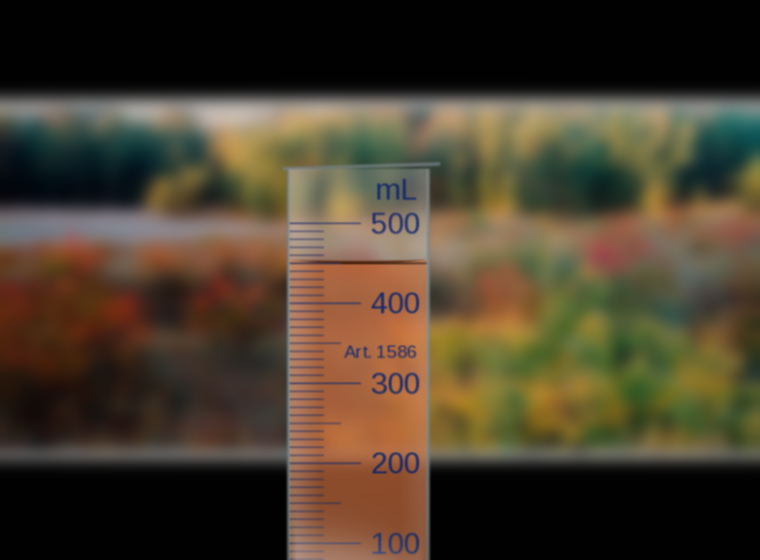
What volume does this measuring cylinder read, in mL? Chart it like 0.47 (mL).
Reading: 450 (mL)
